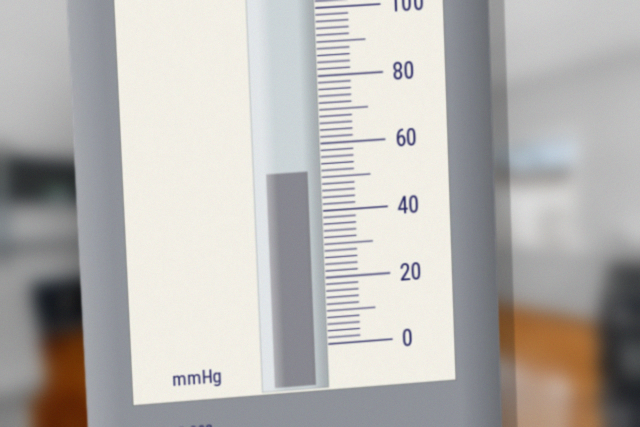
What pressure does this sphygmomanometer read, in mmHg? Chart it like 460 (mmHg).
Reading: 52 (mmHg)
